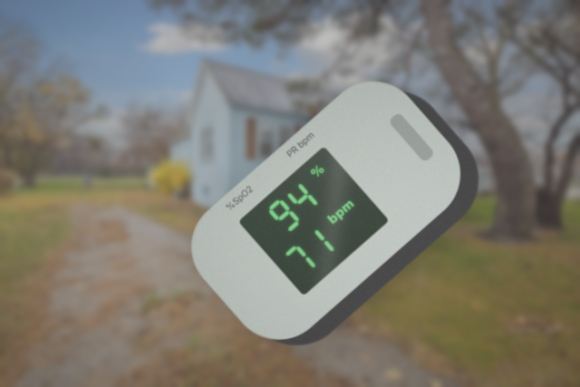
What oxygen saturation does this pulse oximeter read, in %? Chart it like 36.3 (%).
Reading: 94 (%)
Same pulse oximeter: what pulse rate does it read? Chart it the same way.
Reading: 71 (bpm)
